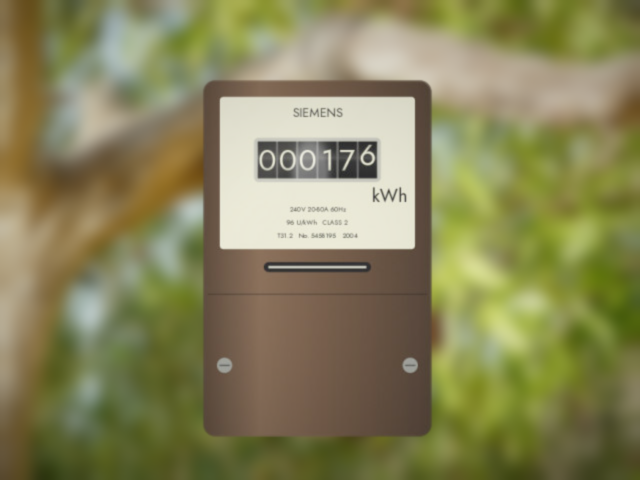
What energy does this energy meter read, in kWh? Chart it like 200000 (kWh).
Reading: 176 (kWh)
